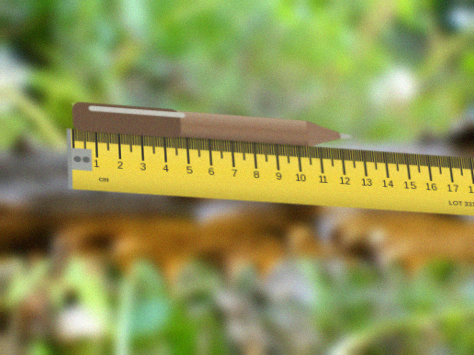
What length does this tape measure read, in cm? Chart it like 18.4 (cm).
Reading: 12.5 (cm)
